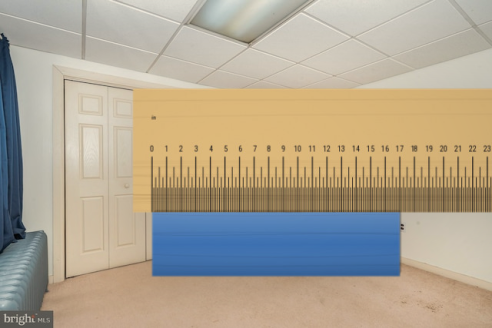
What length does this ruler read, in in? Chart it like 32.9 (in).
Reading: 17 (in)
